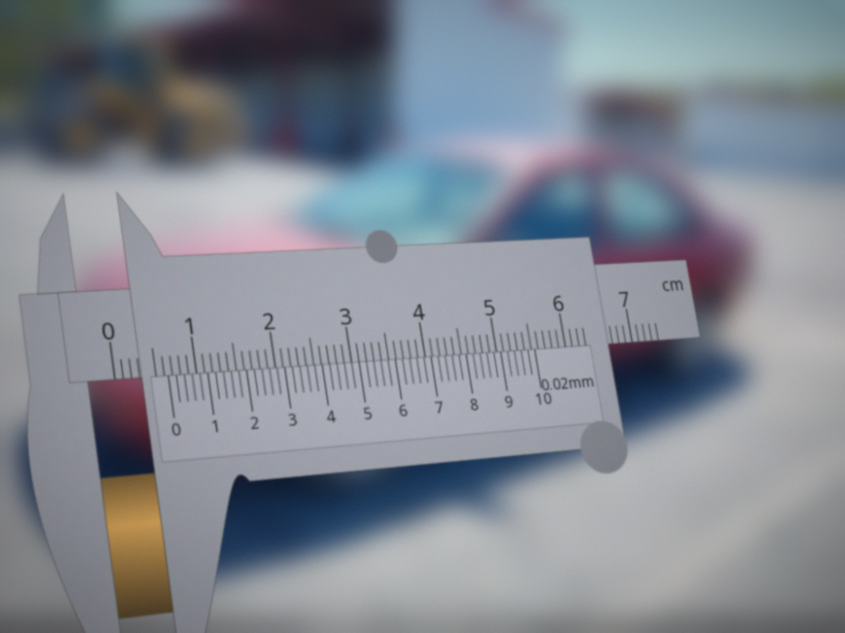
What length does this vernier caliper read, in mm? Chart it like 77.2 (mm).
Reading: 6.5 (mm)
